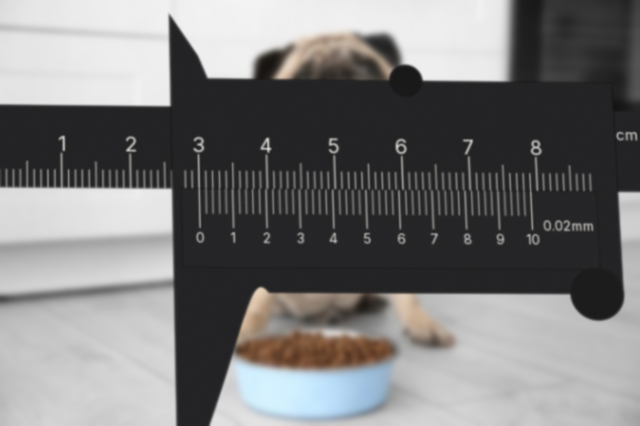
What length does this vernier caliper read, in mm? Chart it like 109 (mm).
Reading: 30.0 (mm)
